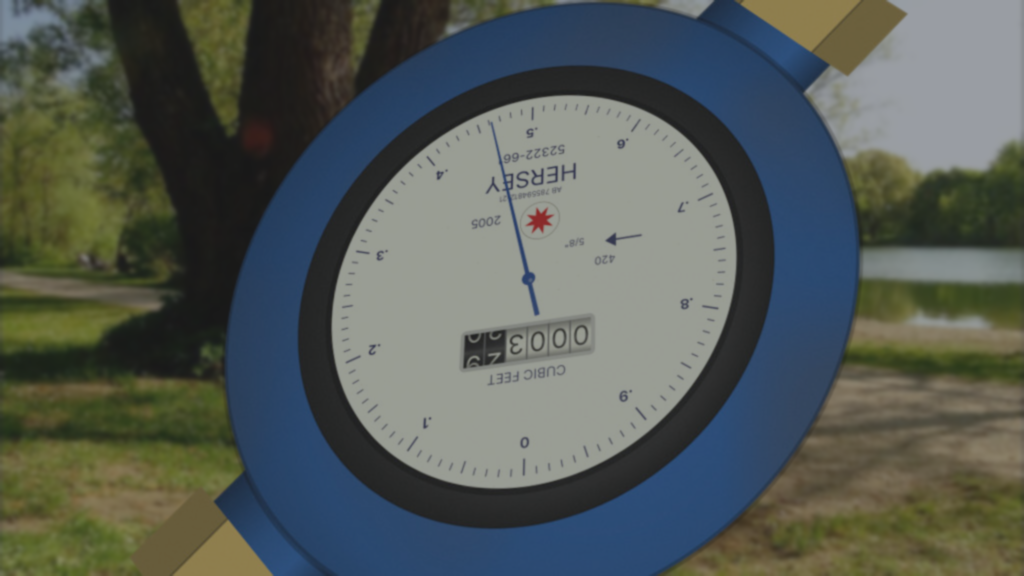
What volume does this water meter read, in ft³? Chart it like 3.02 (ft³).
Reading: 329.46 (ft³)
